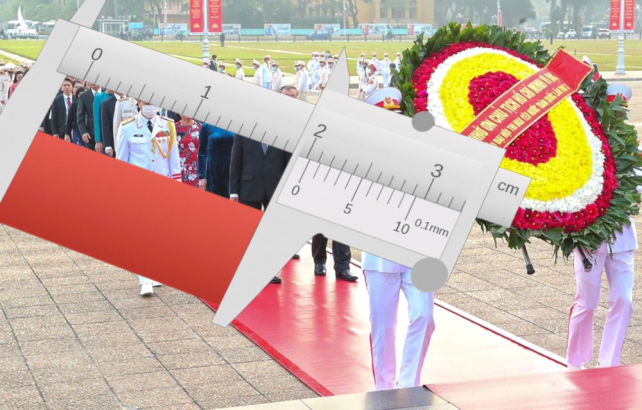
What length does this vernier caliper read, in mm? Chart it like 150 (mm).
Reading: 20.3 (mm)
